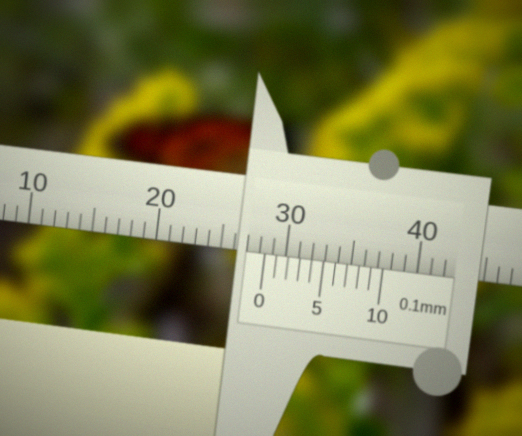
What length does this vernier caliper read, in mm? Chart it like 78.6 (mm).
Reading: 28.4 (mm)
